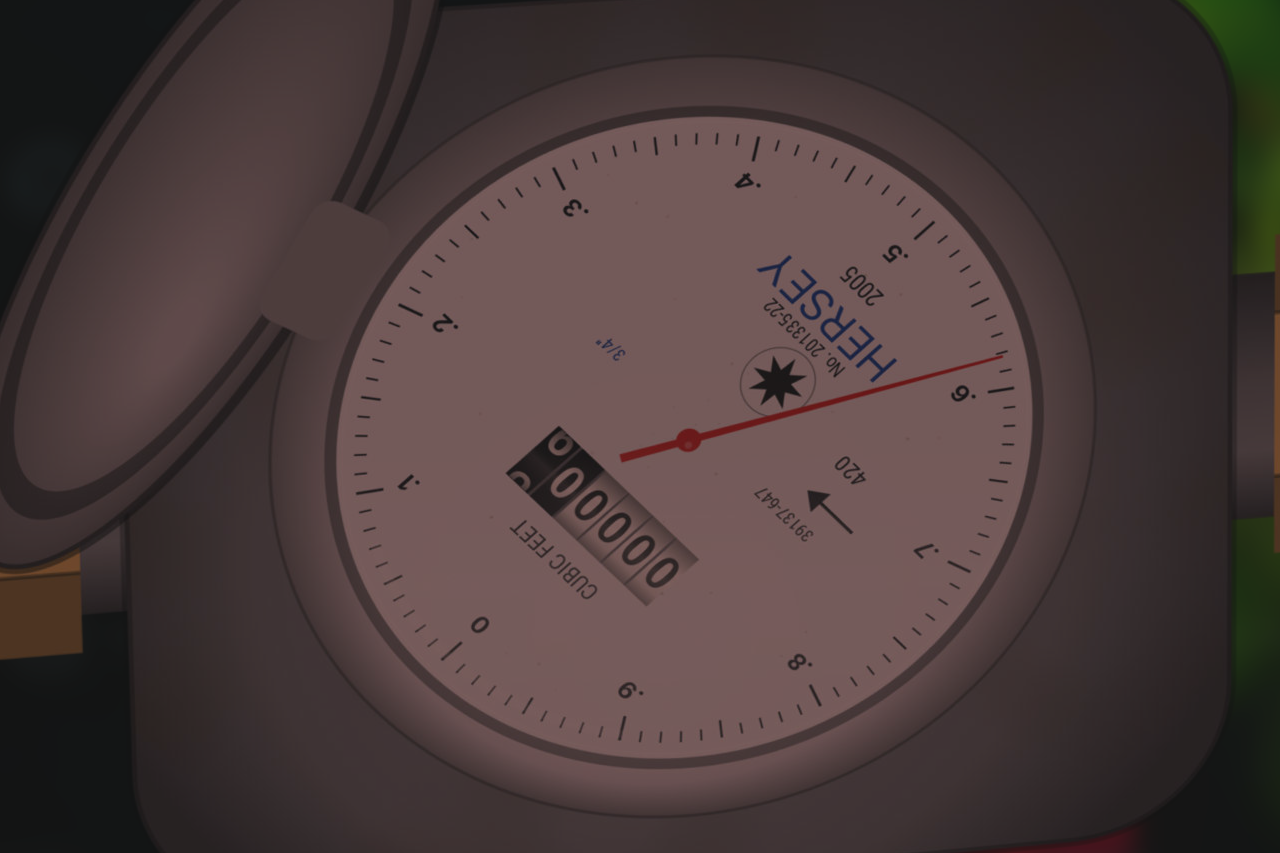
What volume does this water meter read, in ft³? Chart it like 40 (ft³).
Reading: 8.58 (ft³)
